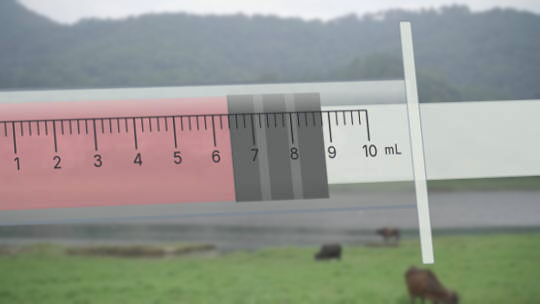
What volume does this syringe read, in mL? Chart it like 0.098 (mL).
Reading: 6.4 (mL)
